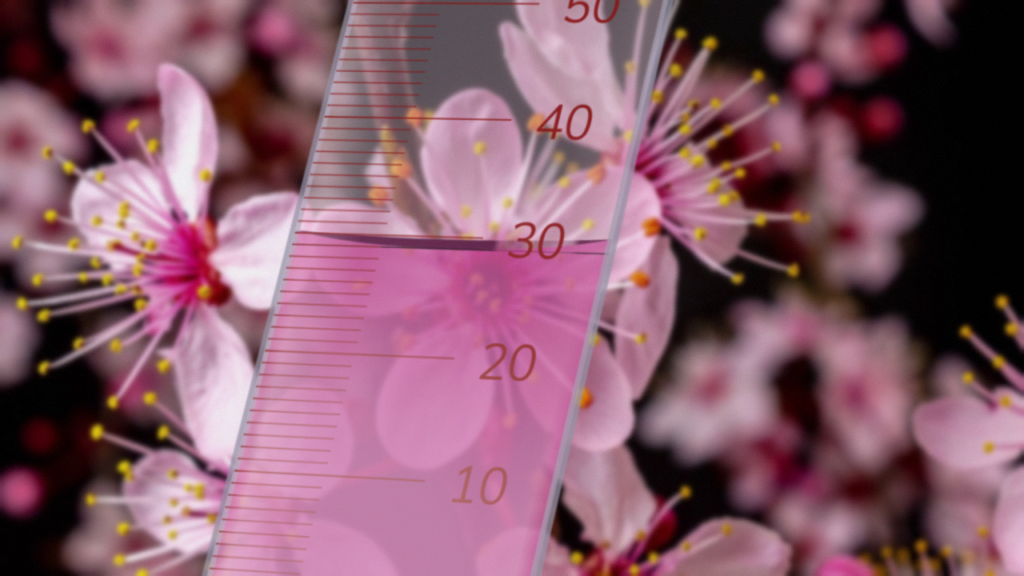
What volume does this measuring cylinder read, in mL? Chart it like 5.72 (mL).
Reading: 29 (mL)
